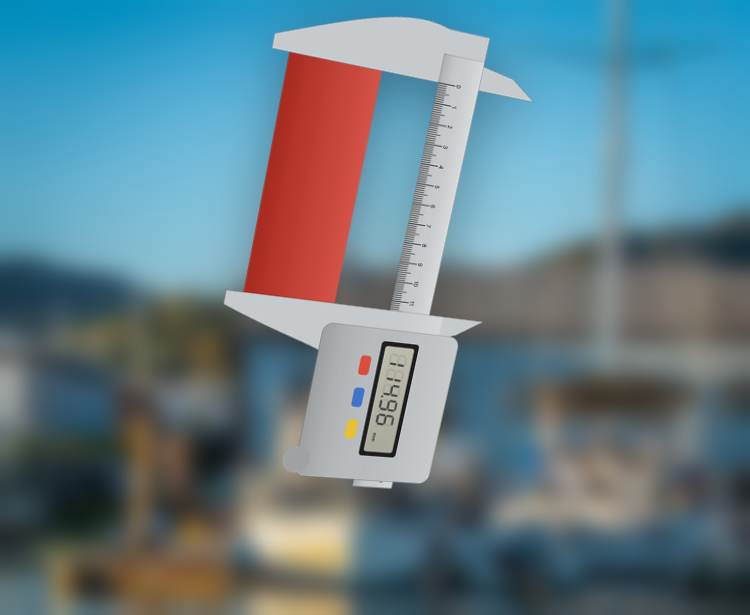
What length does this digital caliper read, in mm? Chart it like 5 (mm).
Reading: 114.96 (mm)
